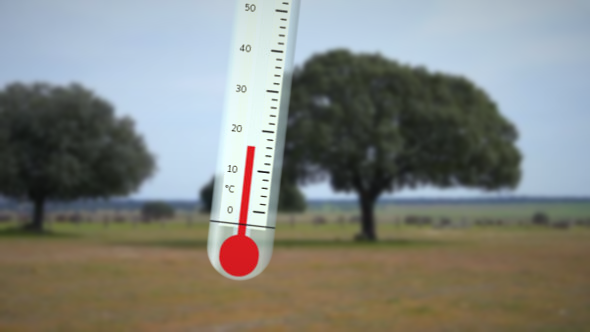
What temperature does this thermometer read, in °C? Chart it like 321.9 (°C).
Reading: 16 (°C)
